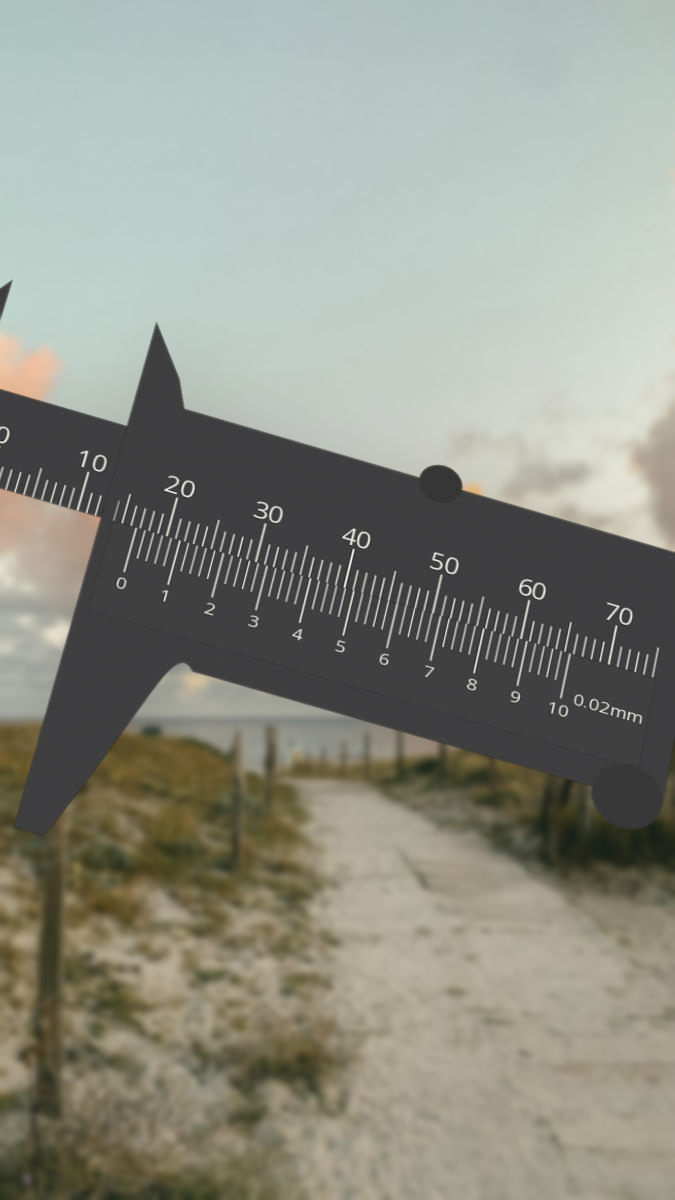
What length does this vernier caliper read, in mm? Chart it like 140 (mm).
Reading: 16.6 (mm)
